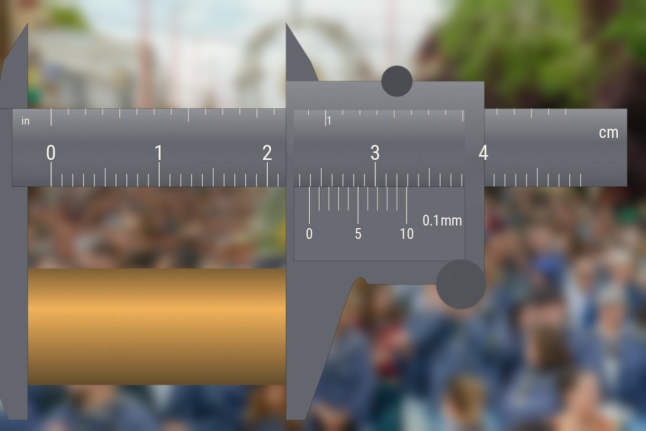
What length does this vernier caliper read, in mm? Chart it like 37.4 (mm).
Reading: 23.9 (mm)
